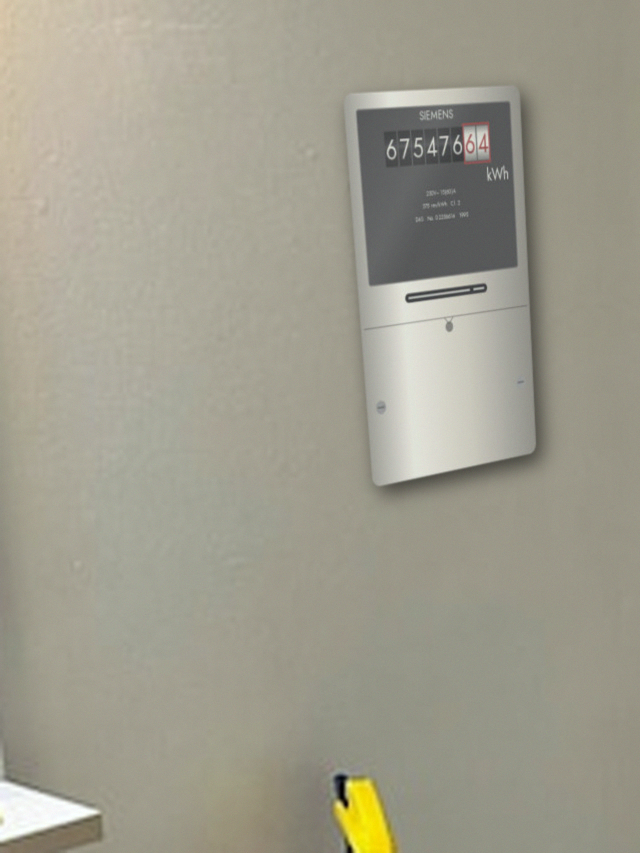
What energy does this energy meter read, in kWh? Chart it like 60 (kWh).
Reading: 675476.64 (kWh)
